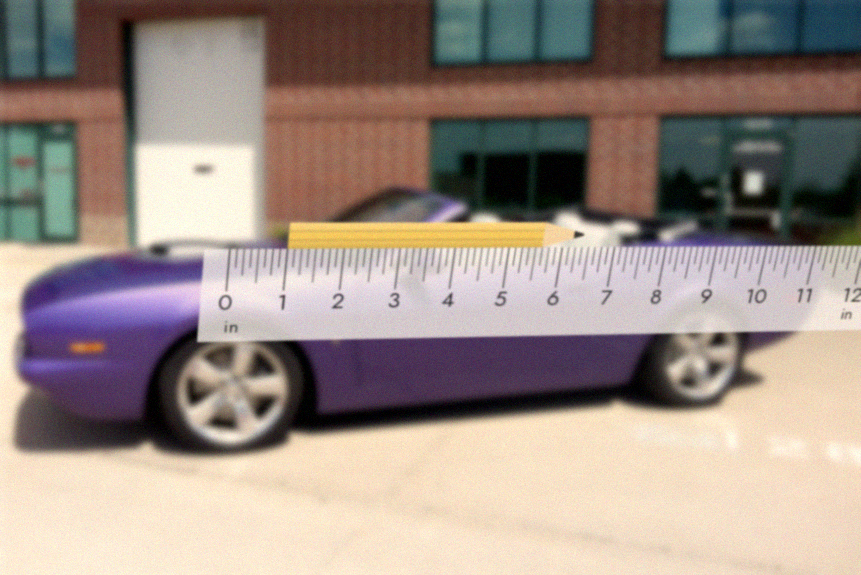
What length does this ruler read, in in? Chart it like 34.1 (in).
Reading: 5.375 (in)
